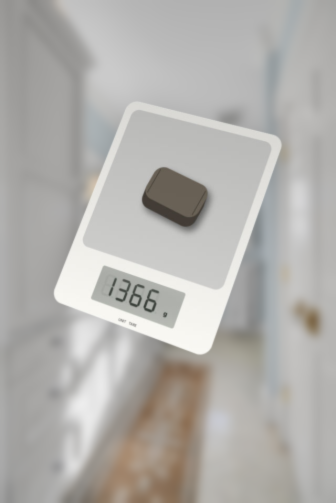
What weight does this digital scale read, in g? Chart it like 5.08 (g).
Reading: 1366 (g)
